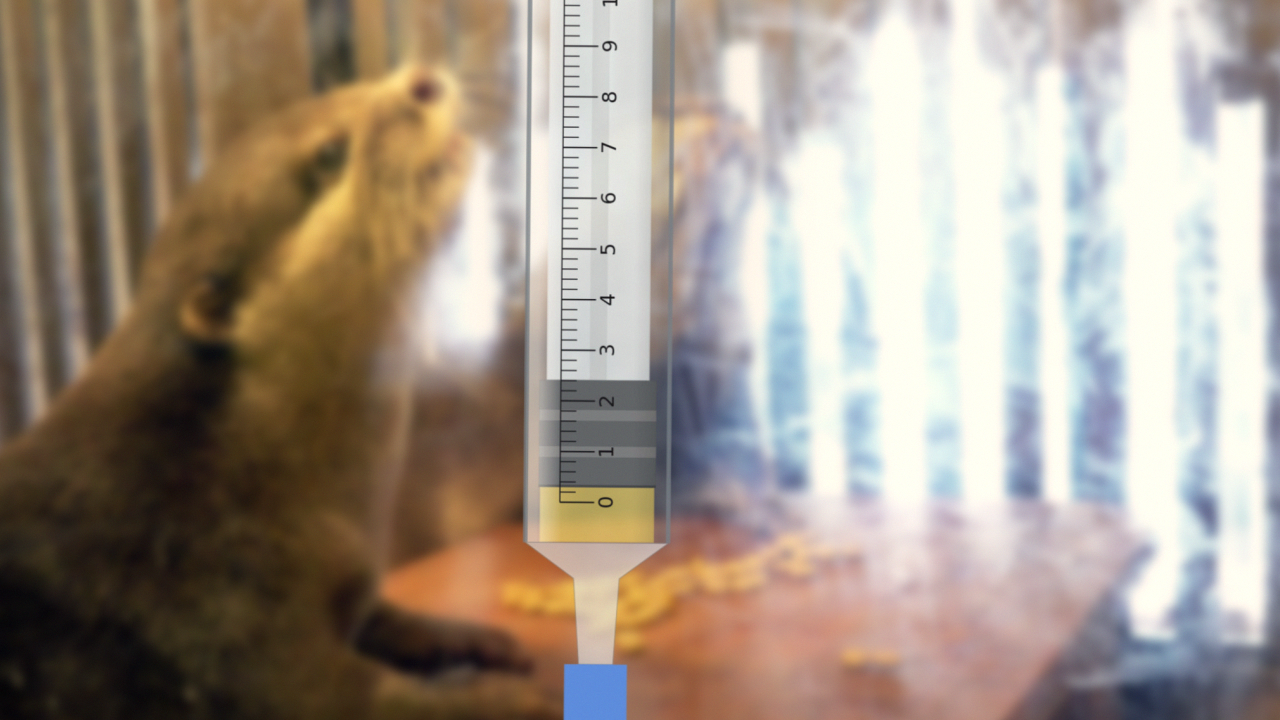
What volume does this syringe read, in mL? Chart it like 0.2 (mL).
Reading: 0.3 (mL)
